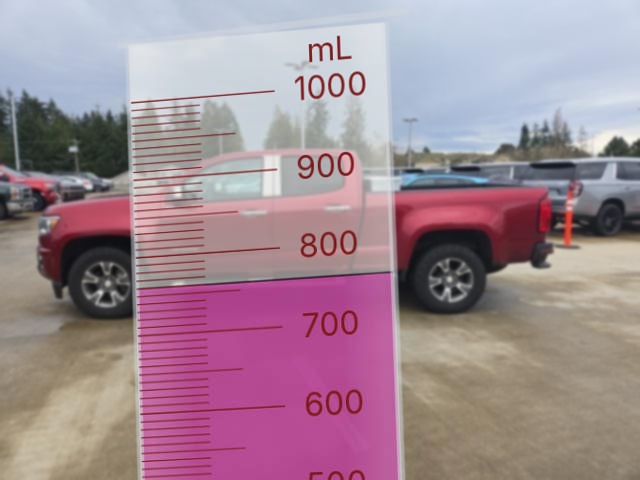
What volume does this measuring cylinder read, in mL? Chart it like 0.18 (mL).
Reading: 760 (mL)
